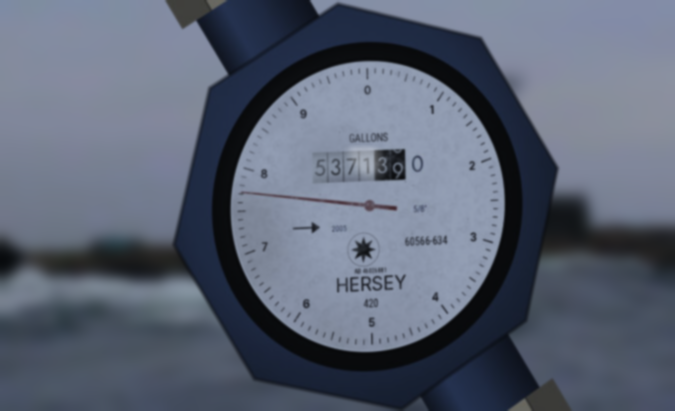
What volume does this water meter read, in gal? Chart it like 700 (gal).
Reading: 5371387.7 (gal)
